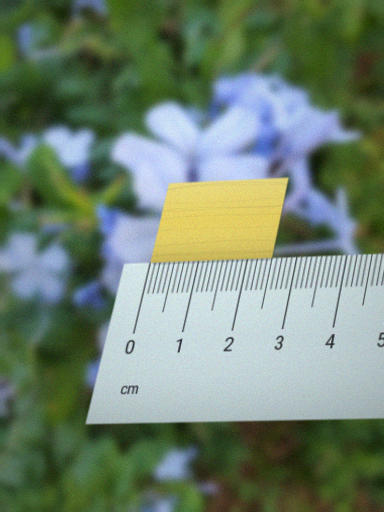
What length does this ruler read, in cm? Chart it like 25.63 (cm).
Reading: 2.5 (cm)
